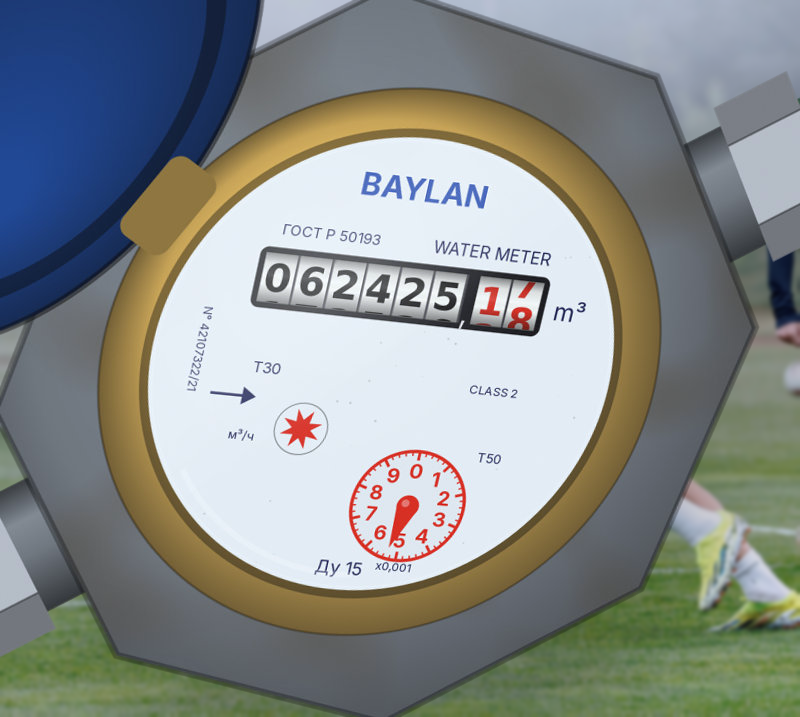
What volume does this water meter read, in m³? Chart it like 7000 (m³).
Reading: 62425.175 (m³)
